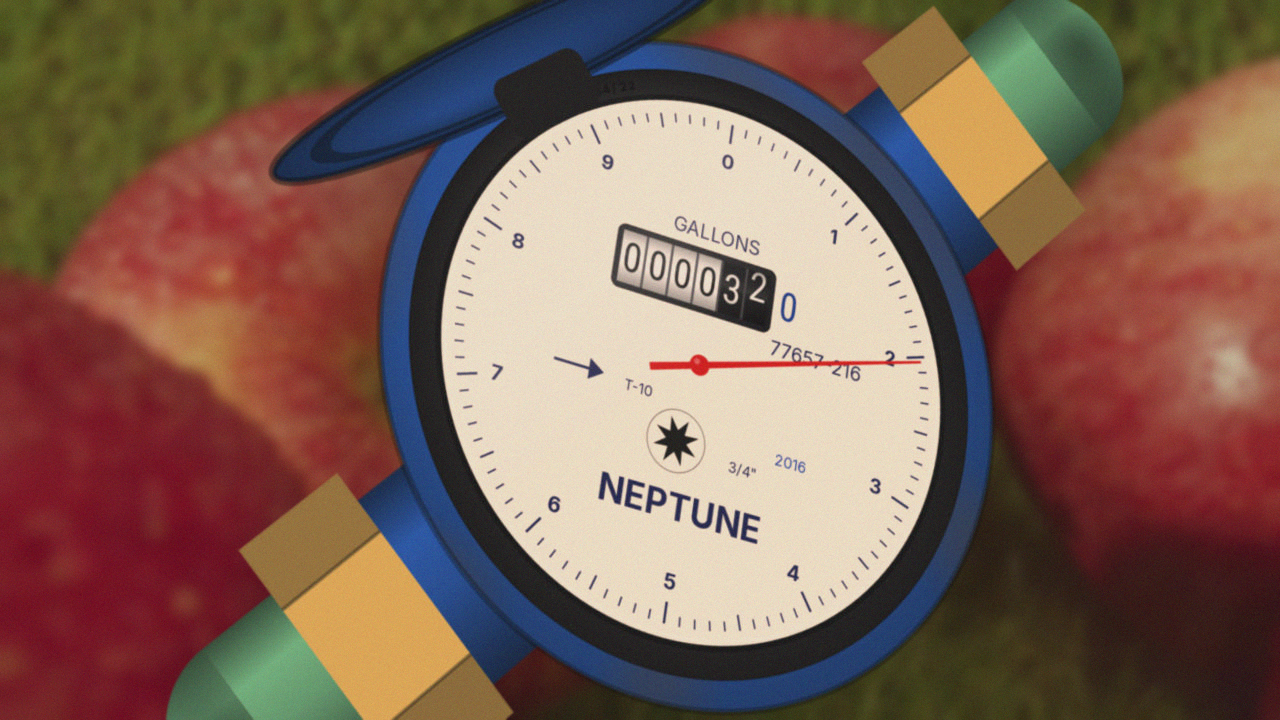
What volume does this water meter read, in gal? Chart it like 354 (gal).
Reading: 322.0 (gal)
